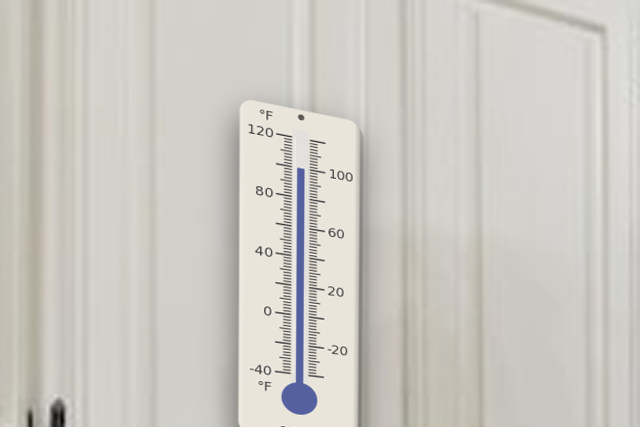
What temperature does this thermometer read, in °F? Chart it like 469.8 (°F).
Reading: 100 (°F)
